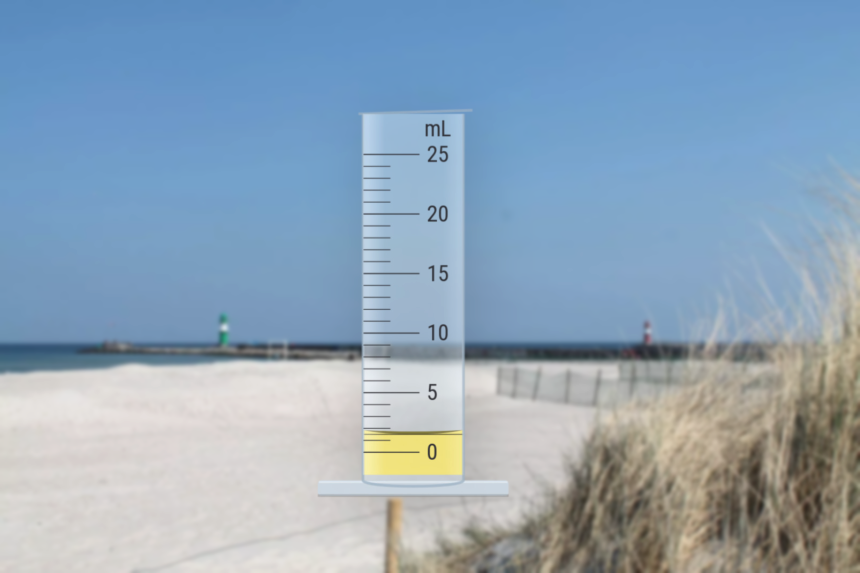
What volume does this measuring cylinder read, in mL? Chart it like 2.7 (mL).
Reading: 1.5 (mL)
